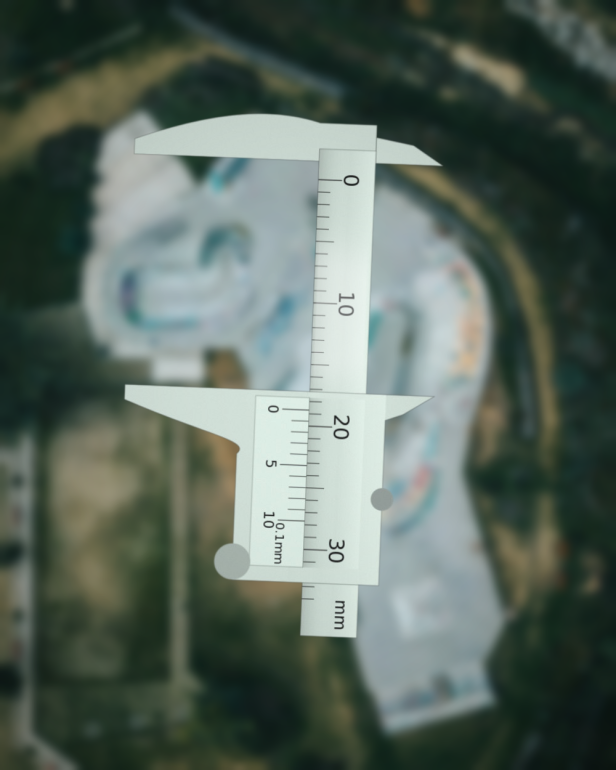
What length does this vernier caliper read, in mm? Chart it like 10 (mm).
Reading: 18.7 (mm)
